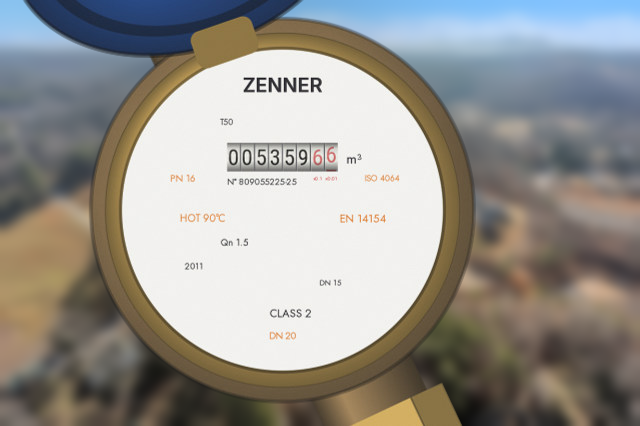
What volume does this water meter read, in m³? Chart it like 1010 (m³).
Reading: 5359.66 (m³)
